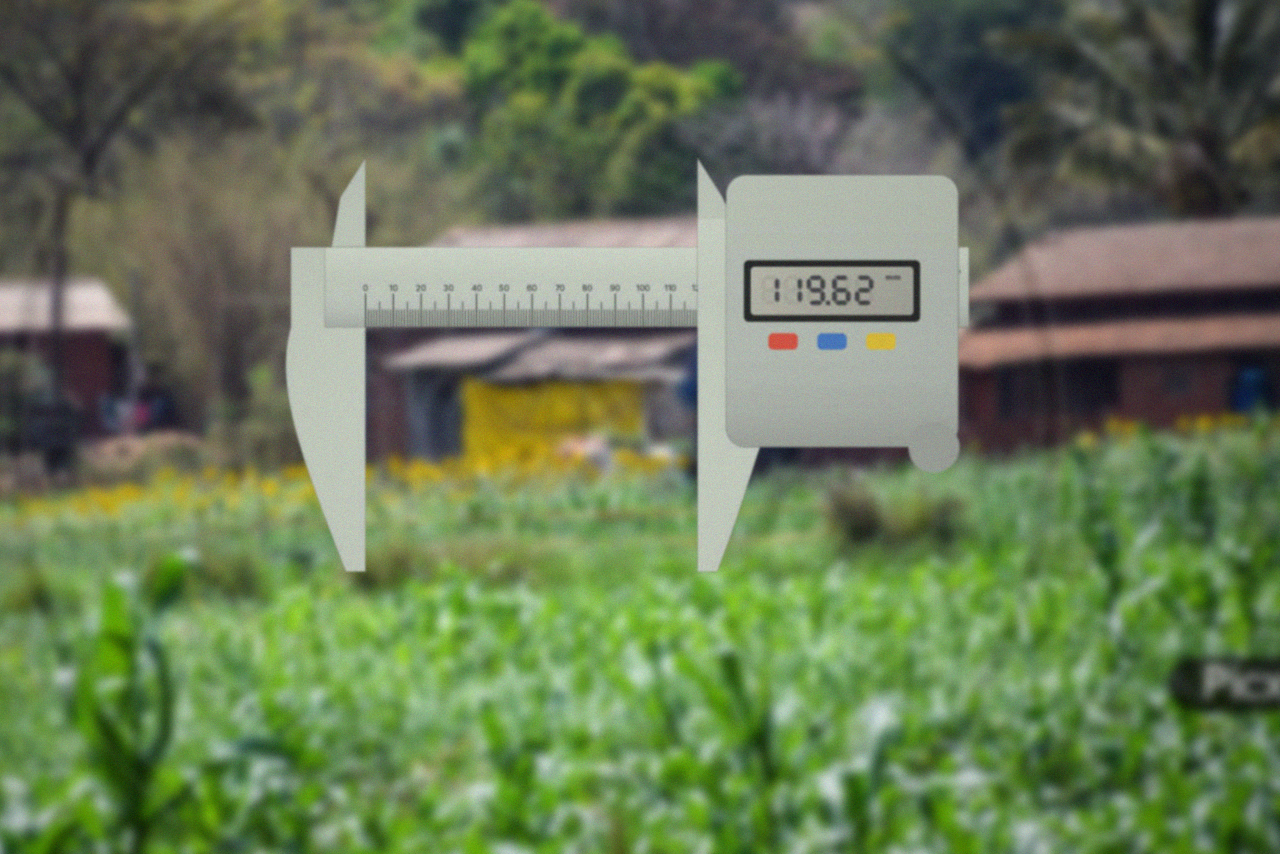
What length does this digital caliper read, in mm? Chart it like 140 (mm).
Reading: 119.62 (mm)
